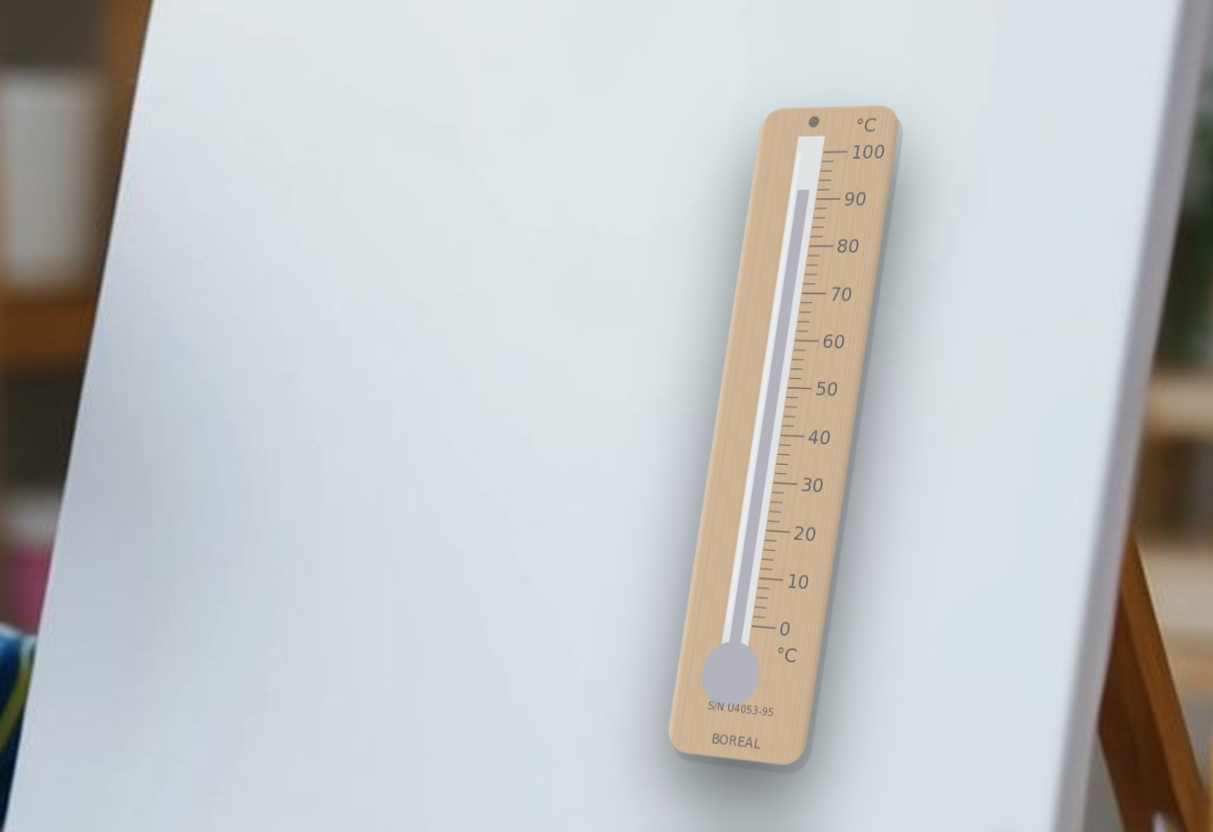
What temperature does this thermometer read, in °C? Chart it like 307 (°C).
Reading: 92 (°C)
